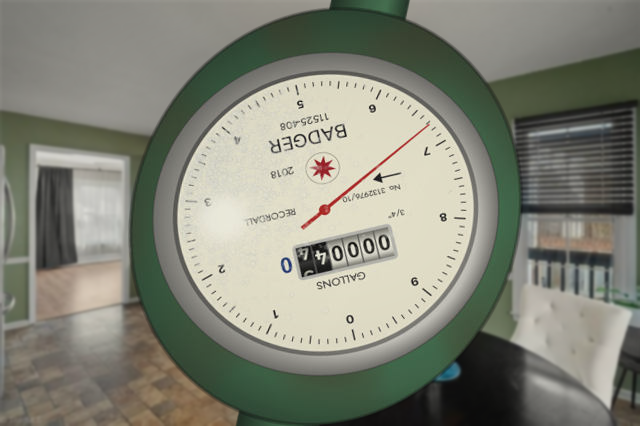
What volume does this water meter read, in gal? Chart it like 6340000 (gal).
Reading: 436.7 (gal)
